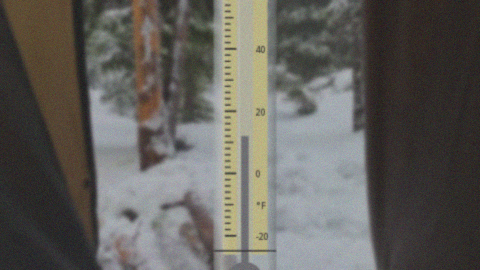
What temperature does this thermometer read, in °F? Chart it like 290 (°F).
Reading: 12 (°F)
